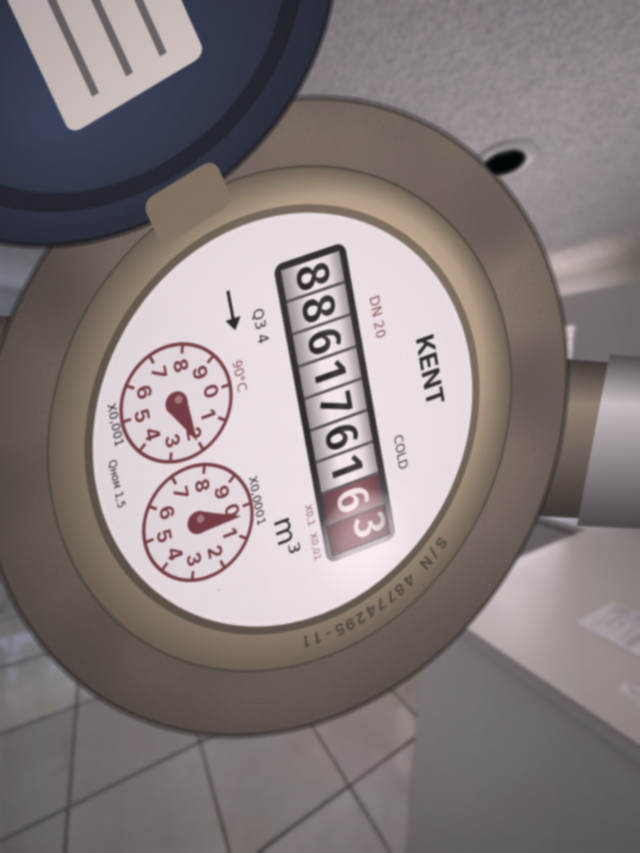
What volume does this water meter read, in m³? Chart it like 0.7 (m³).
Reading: 8861761.6320 (m³)
